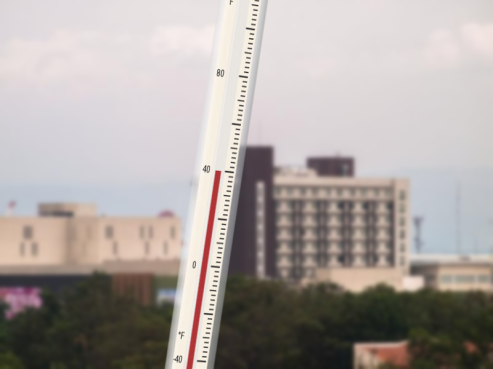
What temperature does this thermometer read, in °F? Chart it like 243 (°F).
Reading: 40 (°F)
